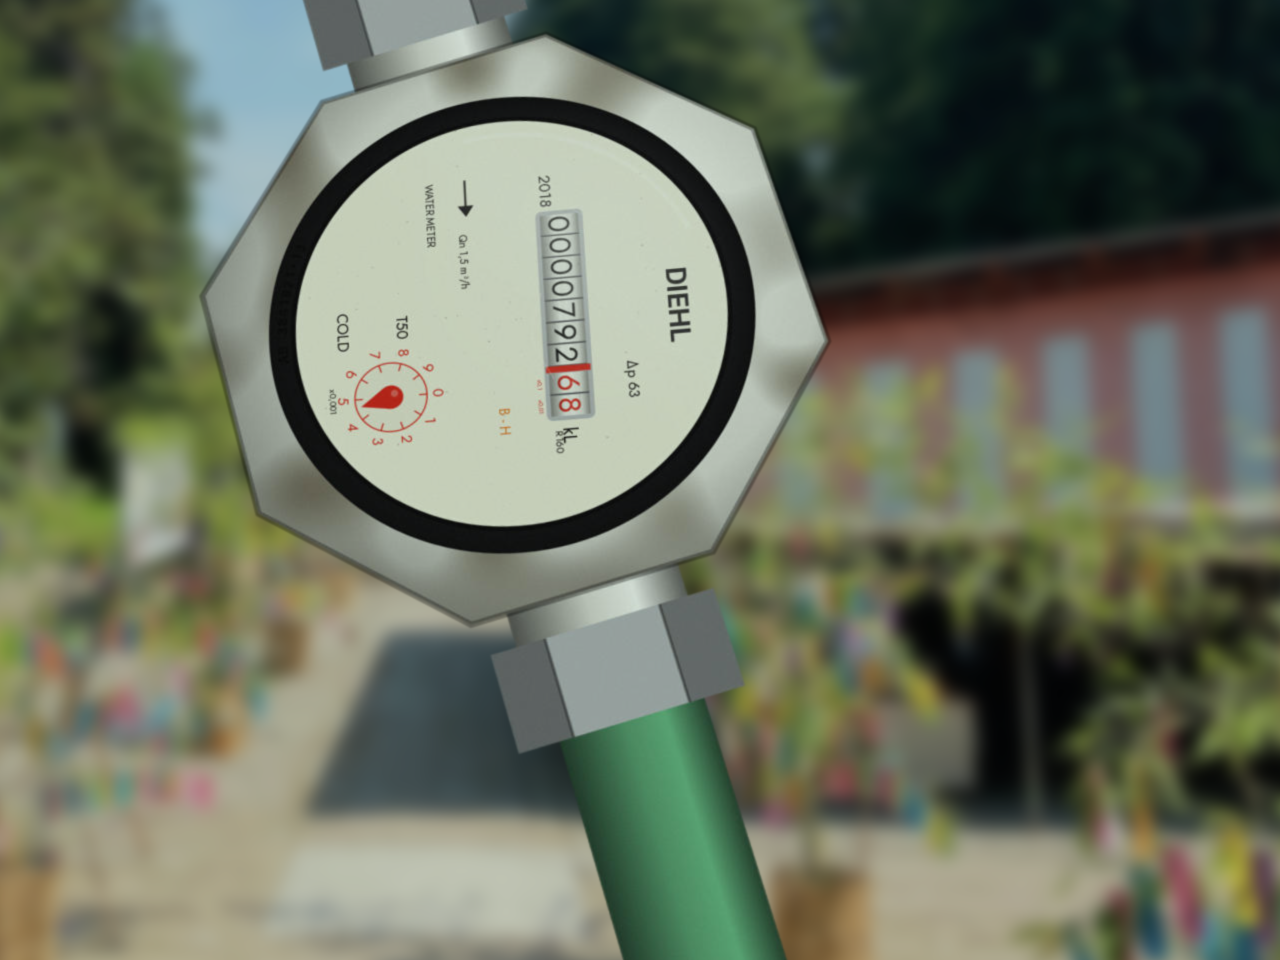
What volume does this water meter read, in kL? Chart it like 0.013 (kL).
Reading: 792.684 (kL)
